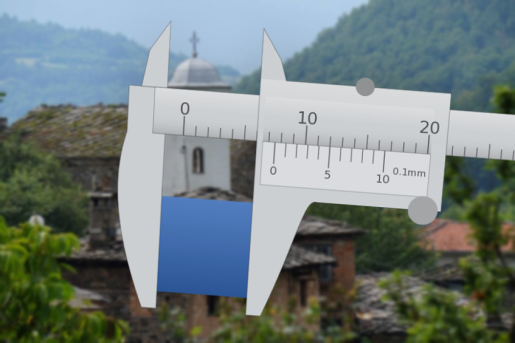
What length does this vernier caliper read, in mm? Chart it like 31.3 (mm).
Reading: 7.5 (mm)
